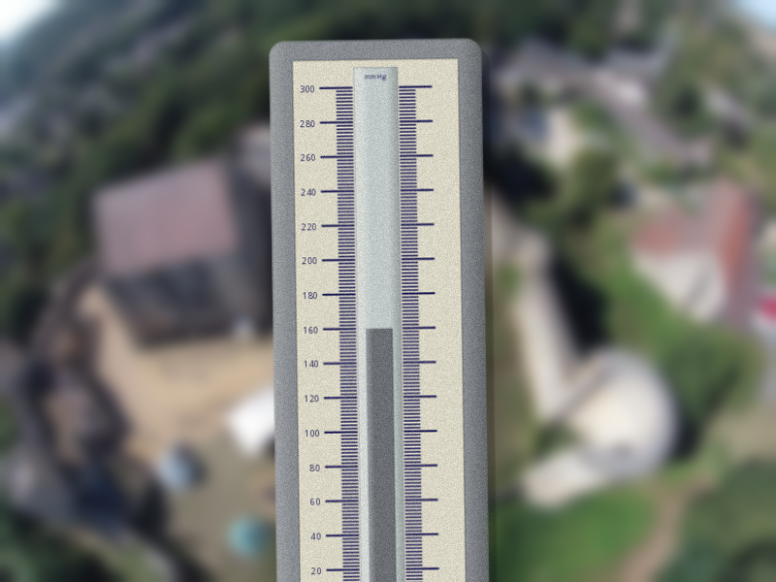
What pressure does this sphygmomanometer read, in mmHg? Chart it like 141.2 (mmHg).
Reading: 160 (mmHg)
